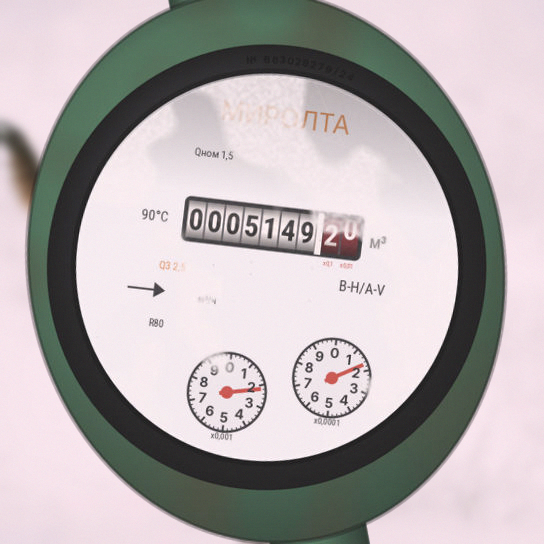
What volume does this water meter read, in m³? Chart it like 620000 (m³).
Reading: 5149.2021 (m³)
